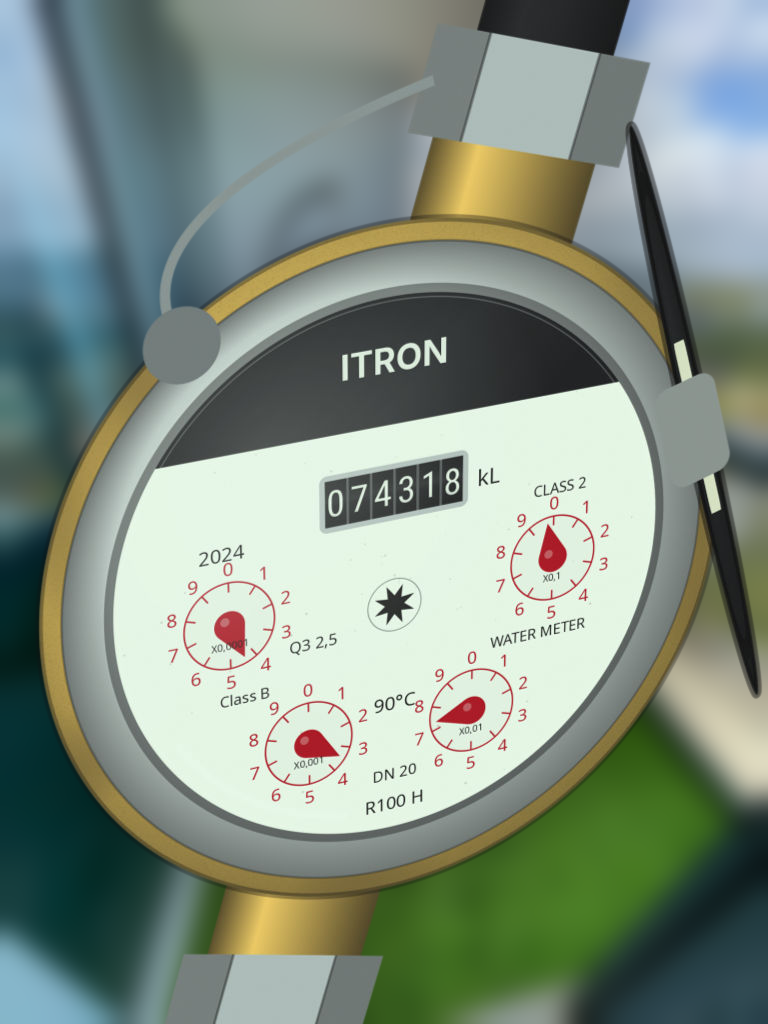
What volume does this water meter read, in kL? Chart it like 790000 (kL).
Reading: 74317.9734 (kL)
